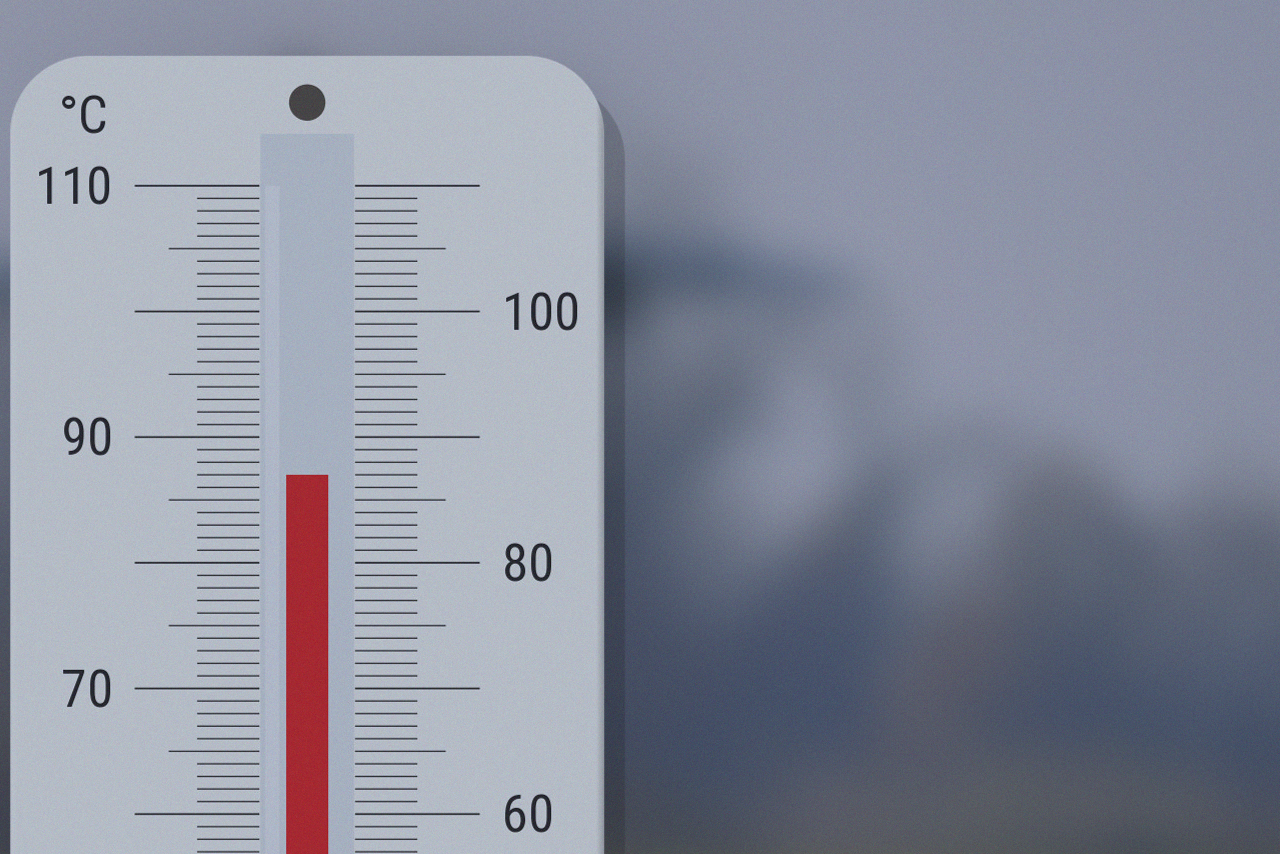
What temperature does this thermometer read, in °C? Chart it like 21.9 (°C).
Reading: 87 (°C)
